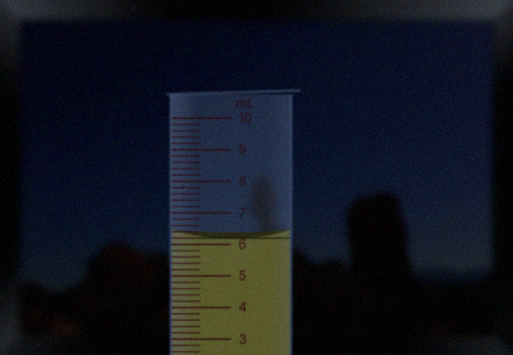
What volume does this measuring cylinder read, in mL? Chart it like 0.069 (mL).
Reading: 6.2 (mL)
